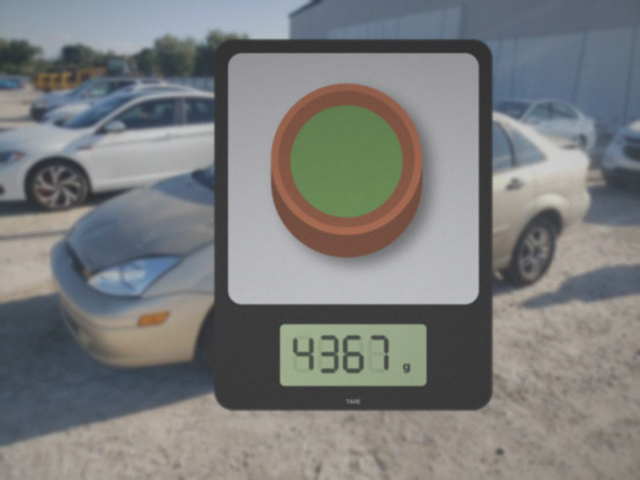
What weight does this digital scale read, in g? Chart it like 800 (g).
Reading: 4367 (g)
